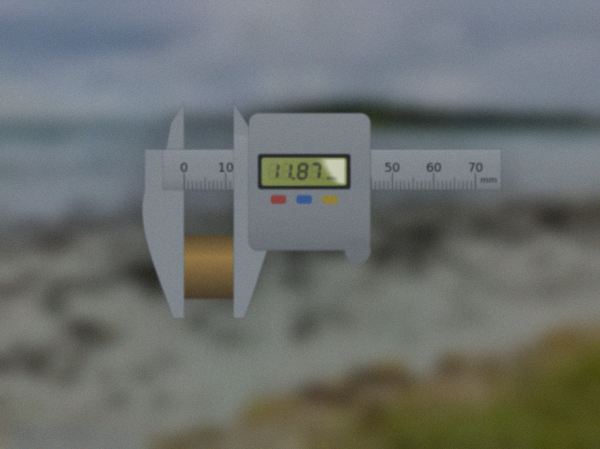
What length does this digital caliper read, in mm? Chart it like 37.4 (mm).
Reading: 11.87 (mm)
